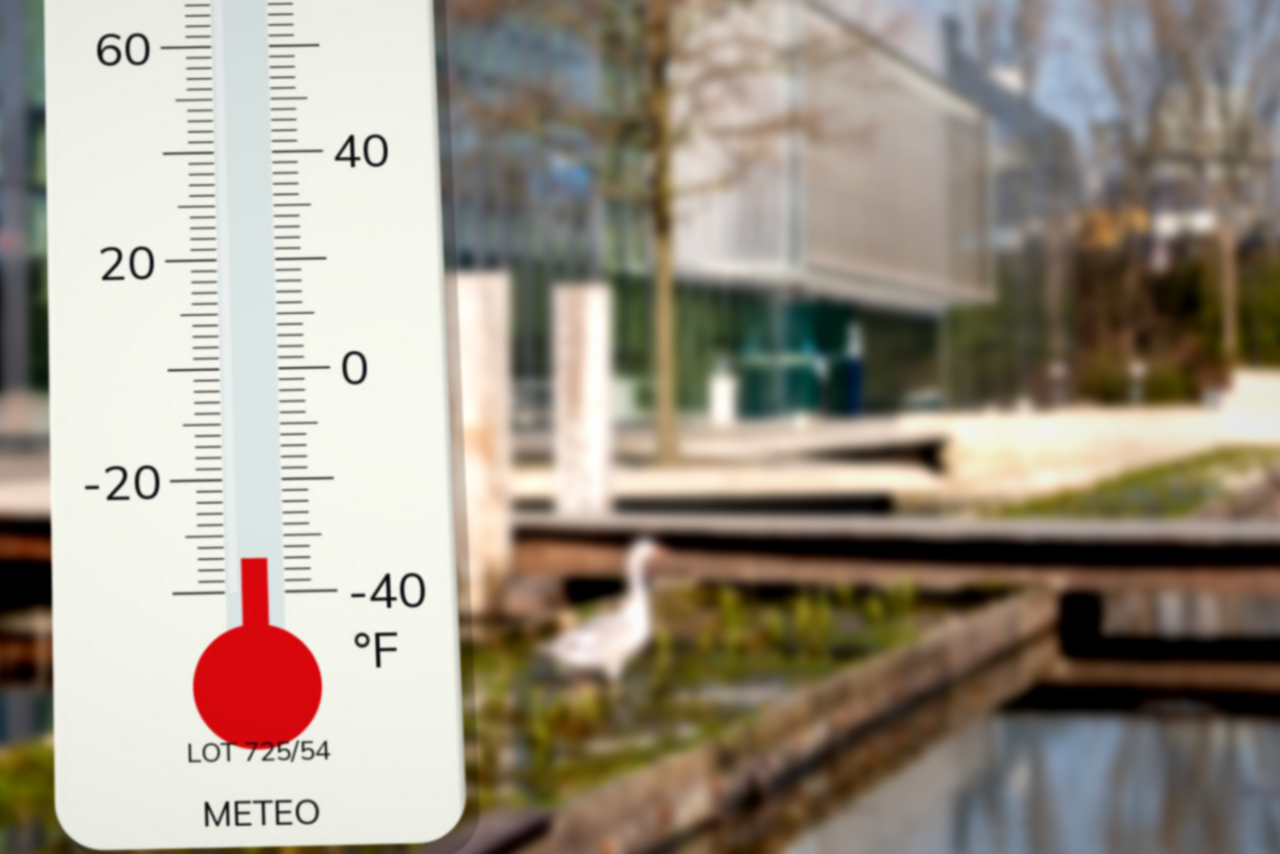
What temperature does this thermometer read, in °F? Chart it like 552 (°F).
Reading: -34 (°F)
